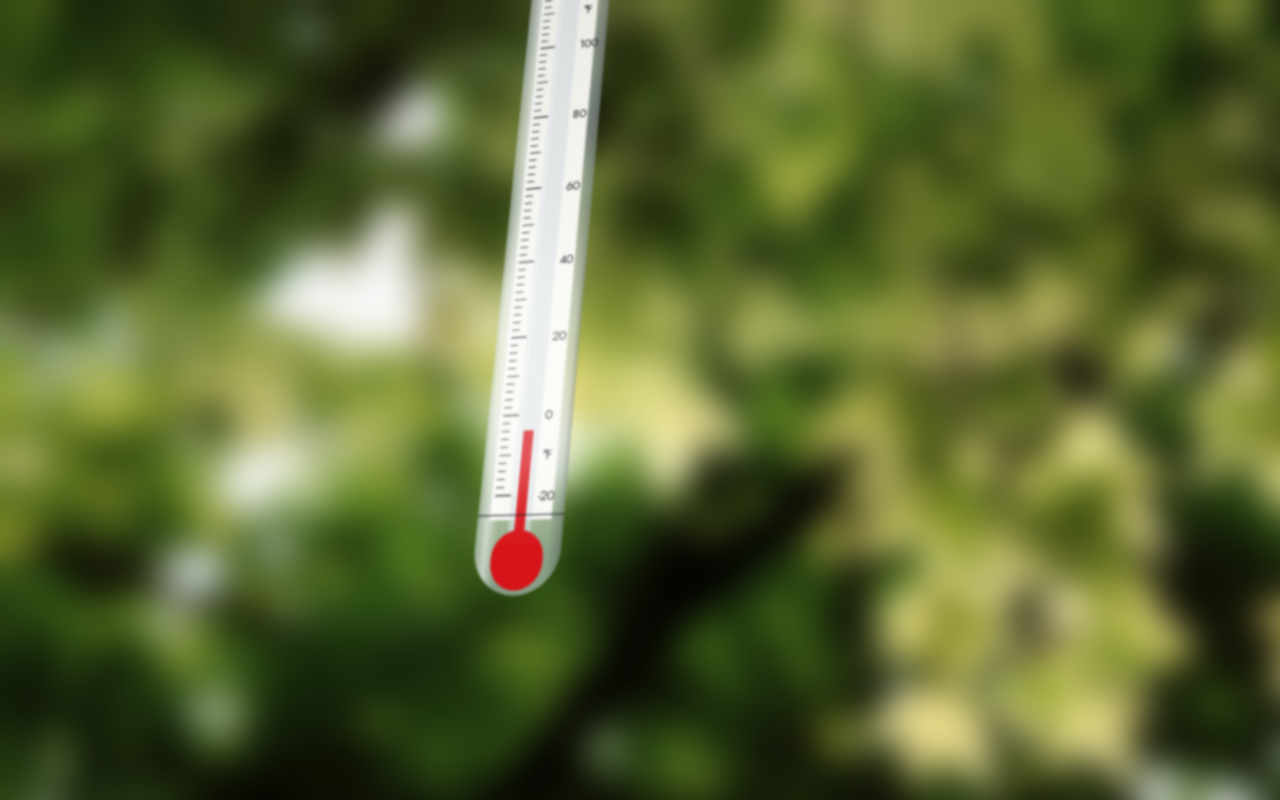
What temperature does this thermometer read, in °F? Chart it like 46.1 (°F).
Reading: -4 (°F)
